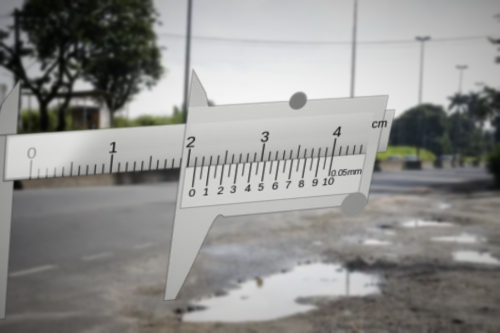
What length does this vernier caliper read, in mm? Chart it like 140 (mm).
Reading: 21.0 (mm)
